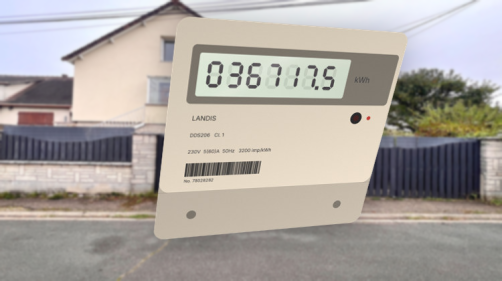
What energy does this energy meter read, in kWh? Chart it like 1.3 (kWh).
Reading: 36717.5 (kWh)
